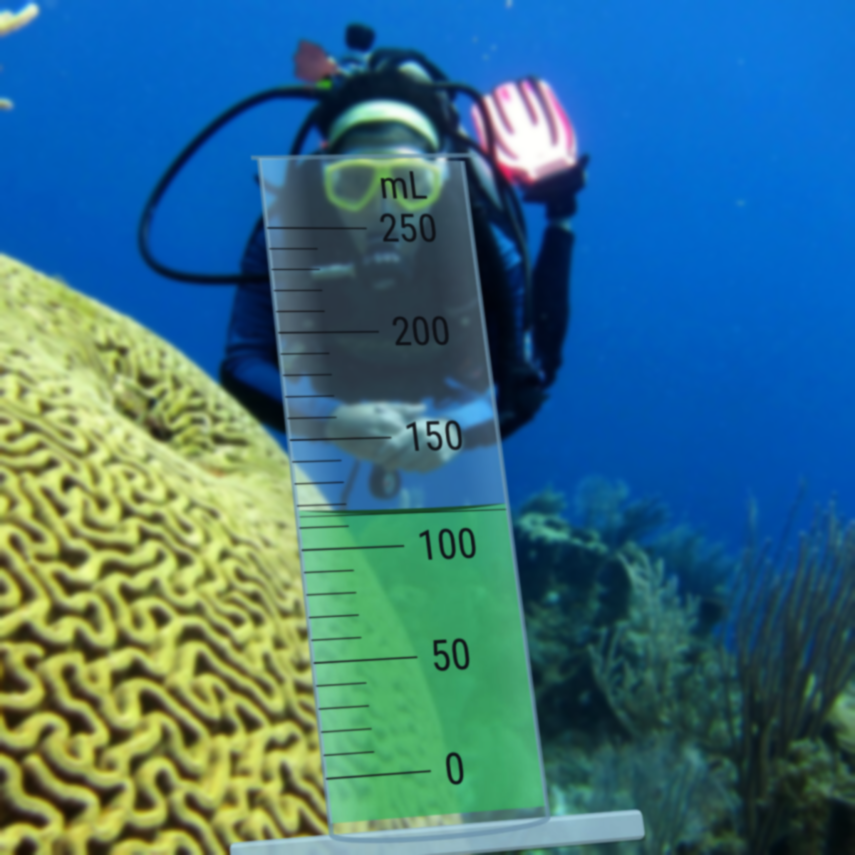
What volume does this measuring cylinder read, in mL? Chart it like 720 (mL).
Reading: 115 (mL)
